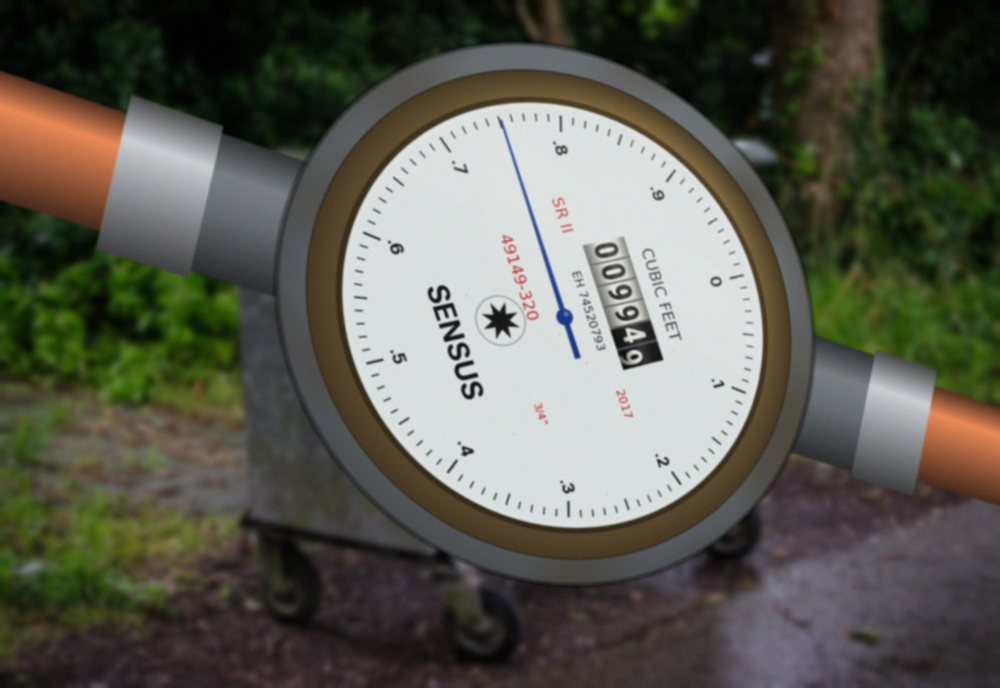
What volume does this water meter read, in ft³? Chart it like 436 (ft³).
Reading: 9948.75 (ft³)
